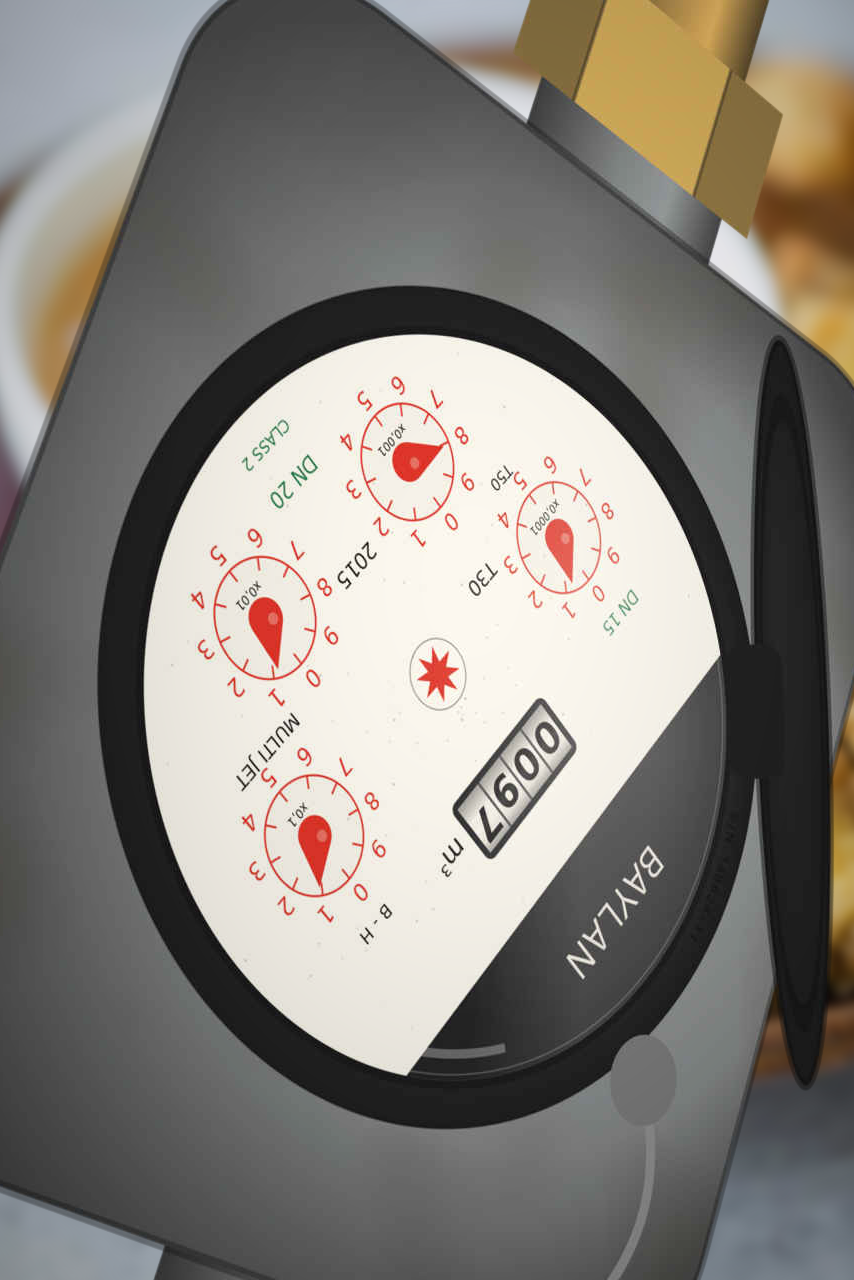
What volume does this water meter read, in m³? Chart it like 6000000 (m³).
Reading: 97.1080 (m³)
